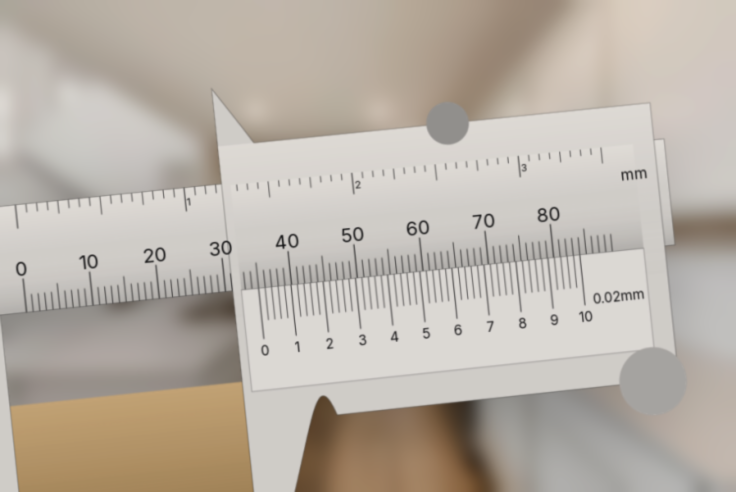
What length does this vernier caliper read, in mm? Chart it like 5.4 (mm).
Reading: 35.0 (mm)
